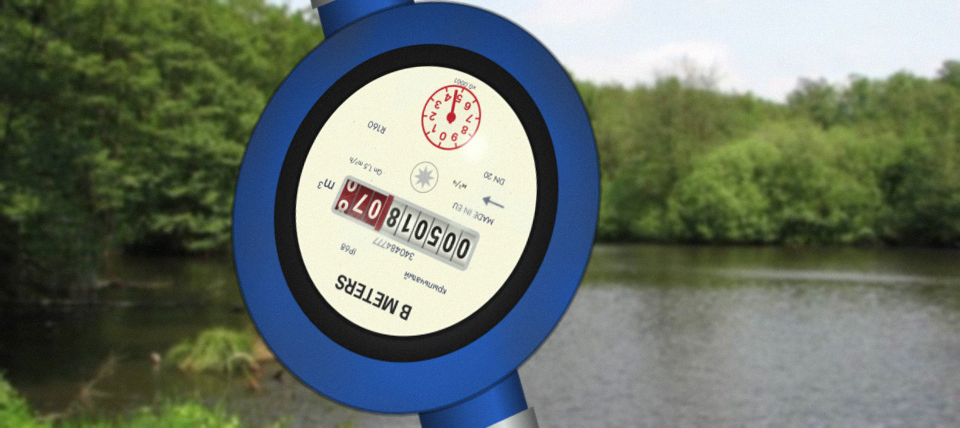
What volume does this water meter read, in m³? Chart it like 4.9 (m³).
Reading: 5018.0784 (m³)
